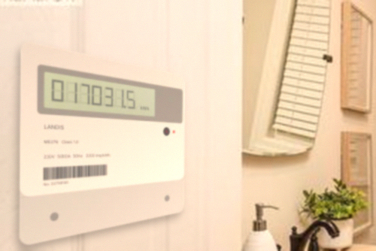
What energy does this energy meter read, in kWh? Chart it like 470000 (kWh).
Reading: 17031.5 (kWh)
